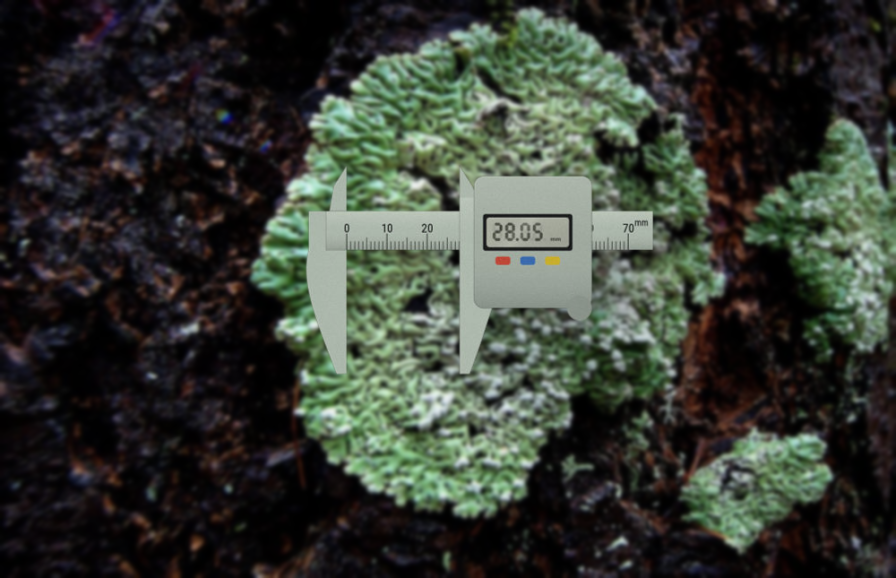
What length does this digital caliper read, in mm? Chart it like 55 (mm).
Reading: 28.05 (mm)
